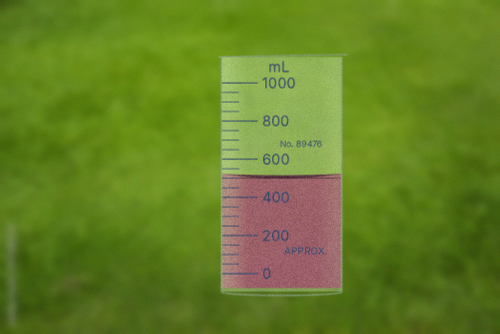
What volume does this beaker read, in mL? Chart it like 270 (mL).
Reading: 500 (mL)
